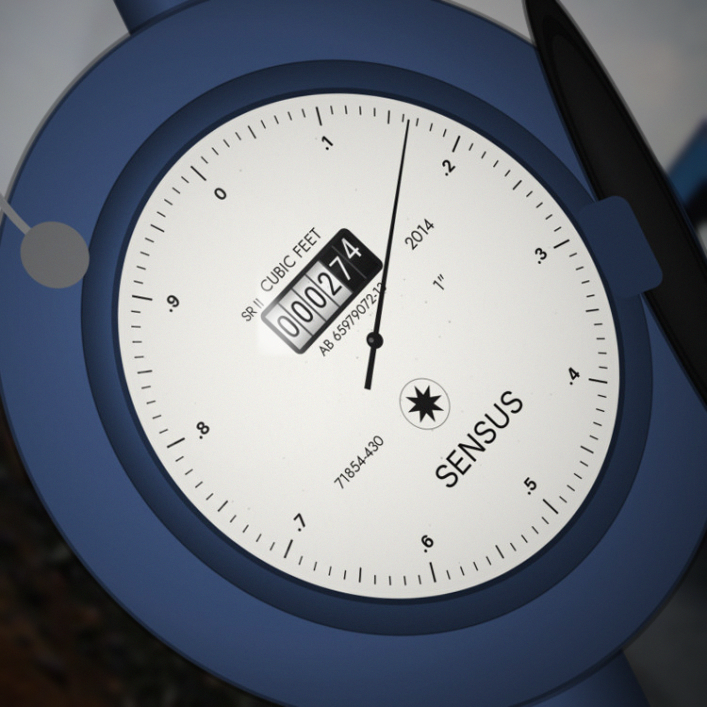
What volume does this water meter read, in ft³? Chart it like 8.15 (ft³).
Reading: 274.16 (ft³)
